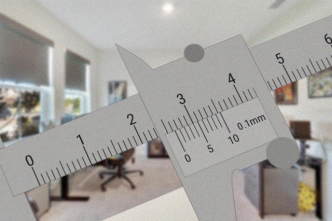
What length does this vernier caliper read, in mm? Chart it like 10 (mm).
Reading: 26.4 (mm)
